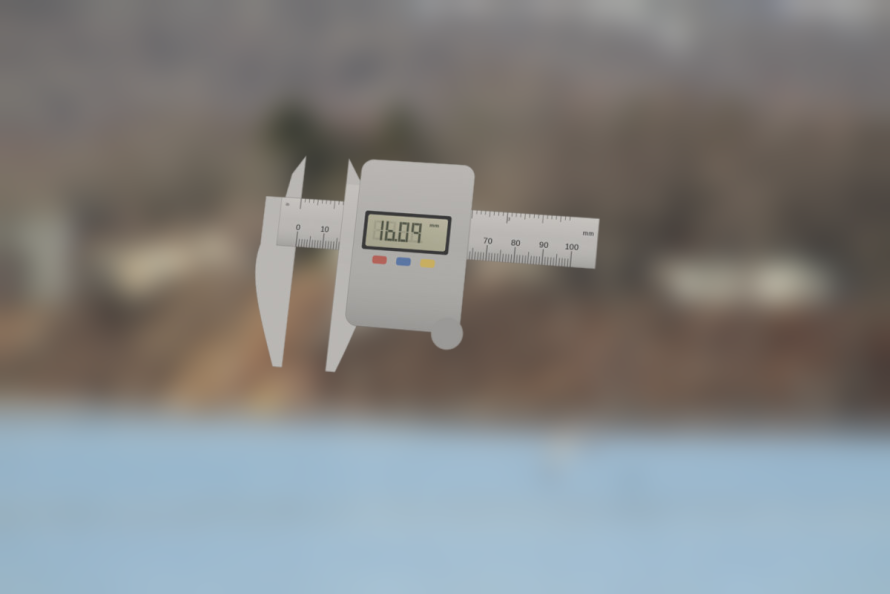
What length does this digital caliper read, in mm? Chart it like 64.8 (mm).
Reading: 16.09 (mm)
